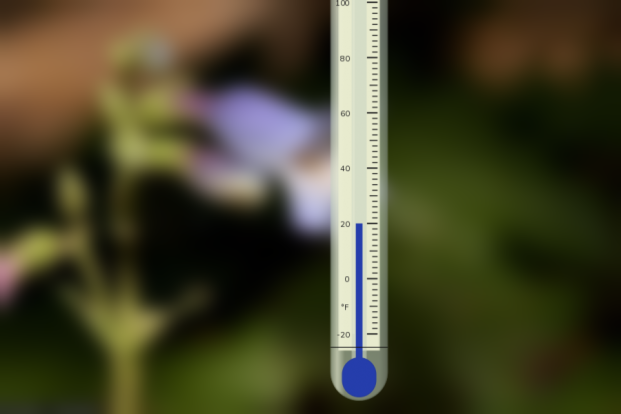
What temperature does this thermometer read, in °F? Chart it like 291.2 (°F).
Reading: 20 (°F)
